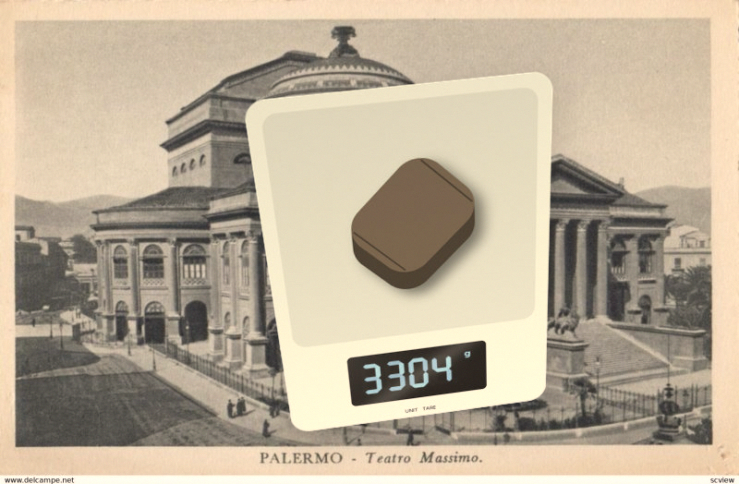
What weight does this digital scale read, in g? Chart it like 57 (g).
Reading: 3304 (g)
